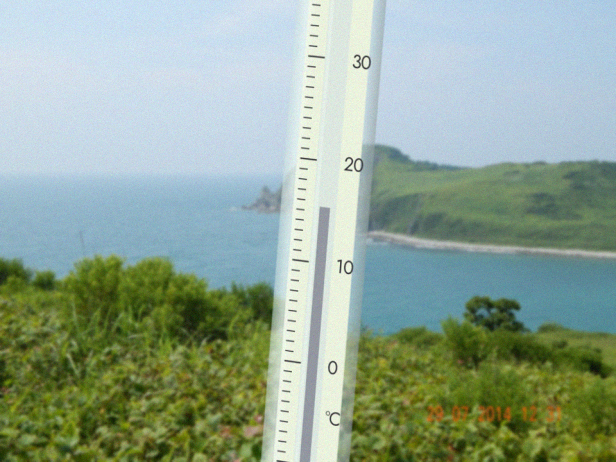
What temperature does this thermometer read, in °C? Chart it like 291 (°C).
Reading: 15.5 (°C)
